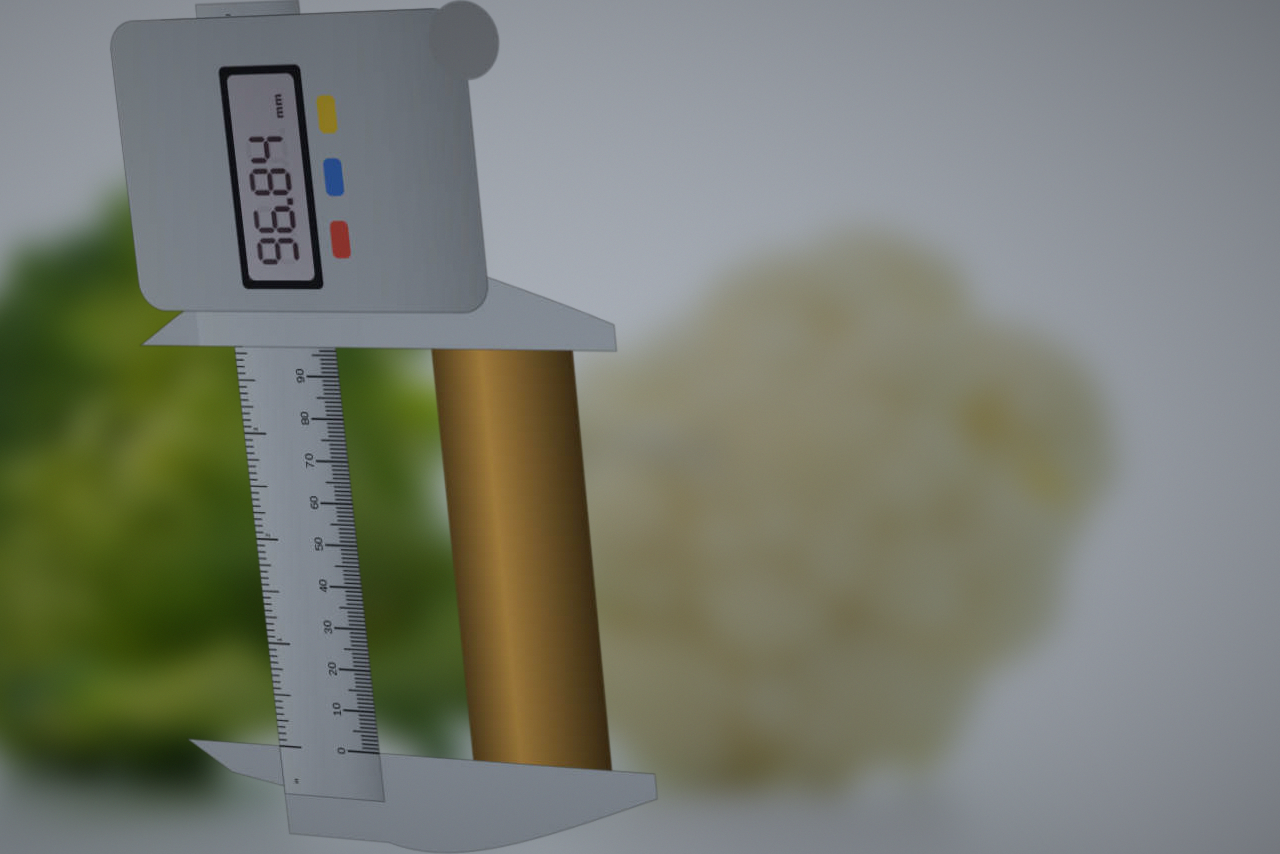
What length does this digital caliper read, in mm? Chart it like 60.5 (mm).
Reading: 96.84 (mm)
